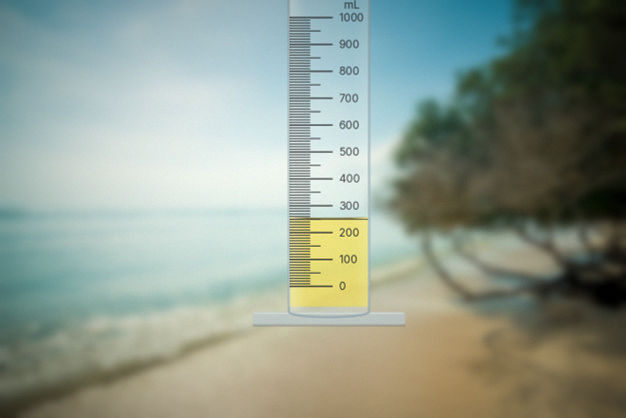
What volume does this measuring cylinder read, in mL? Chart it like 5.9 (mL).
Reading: 250 (mL)
